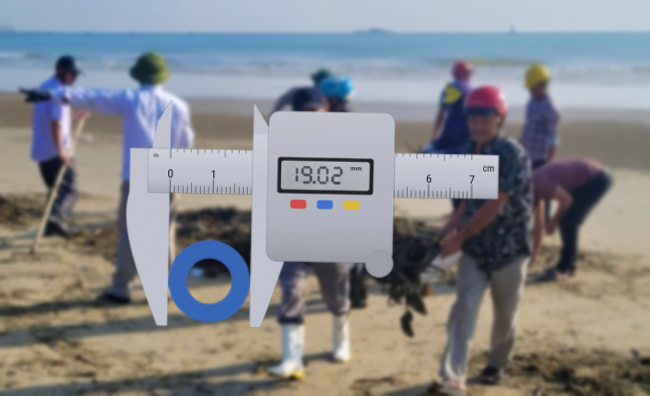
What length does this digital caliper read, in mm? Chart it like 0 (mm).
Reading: 19.02 (mm)
